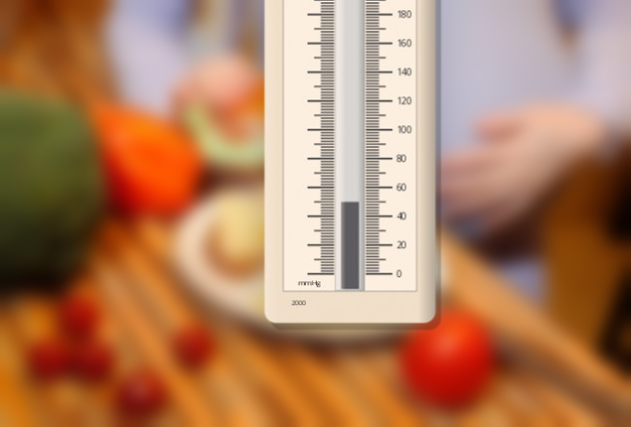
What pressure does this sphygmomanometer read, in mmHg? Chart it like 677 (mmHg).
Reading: 50 (mmHg)
